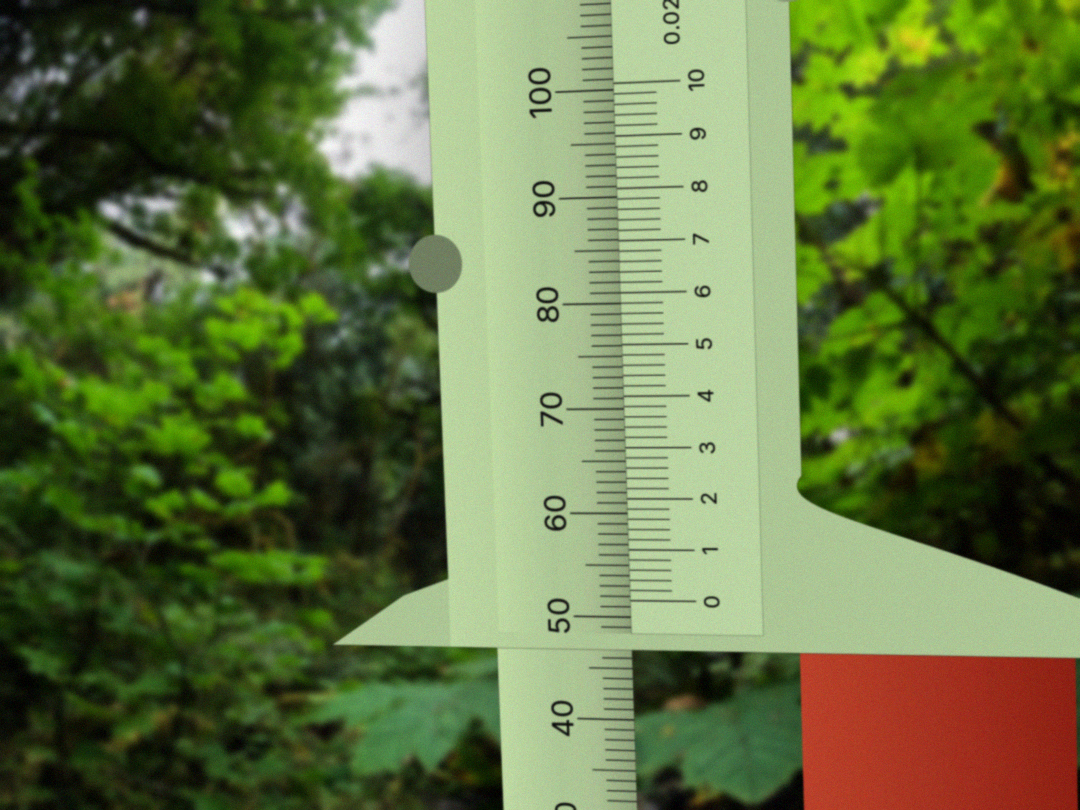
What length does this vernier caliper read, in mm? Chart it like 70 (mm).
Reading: 51.6 (mm)
